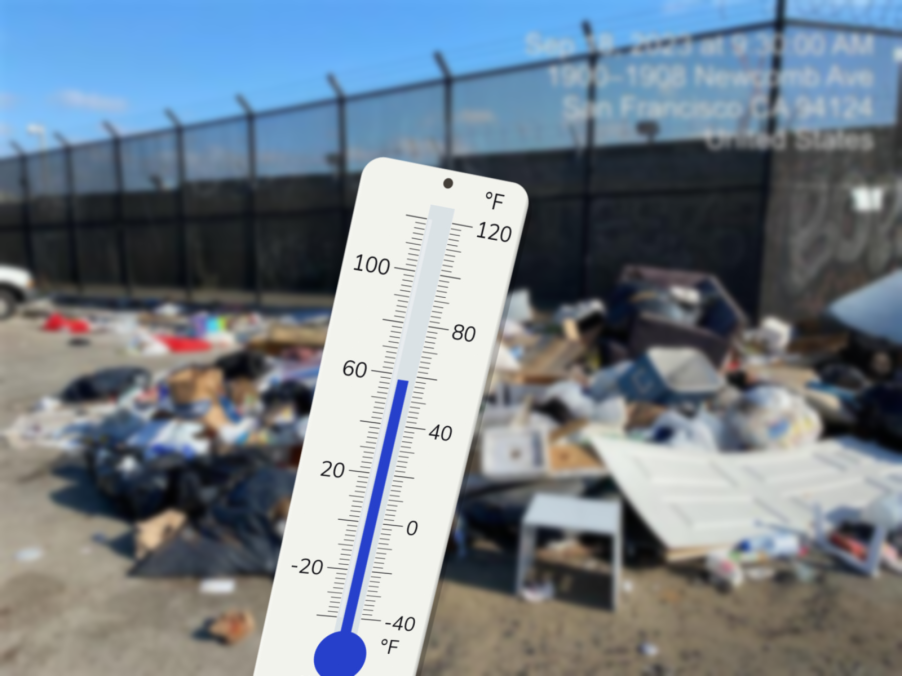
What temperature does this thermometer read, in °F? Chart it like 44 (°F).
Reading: 58 (°F)
